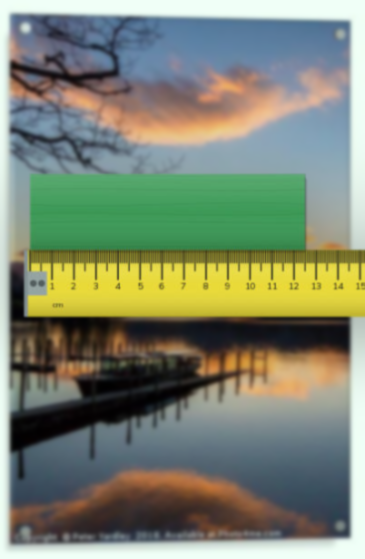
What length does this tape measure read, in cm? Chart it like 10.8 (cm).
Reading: 12.5 (cm)
